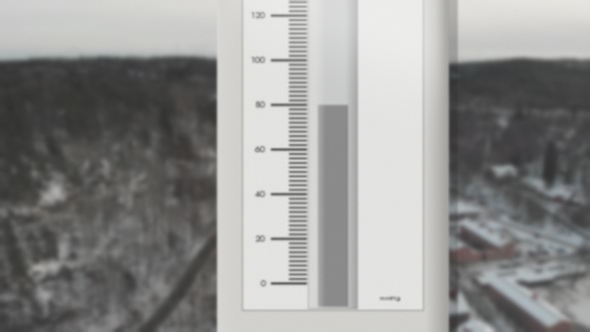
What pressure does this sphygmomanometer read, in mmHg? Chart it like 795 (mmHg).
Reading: 80 (mmHg)
